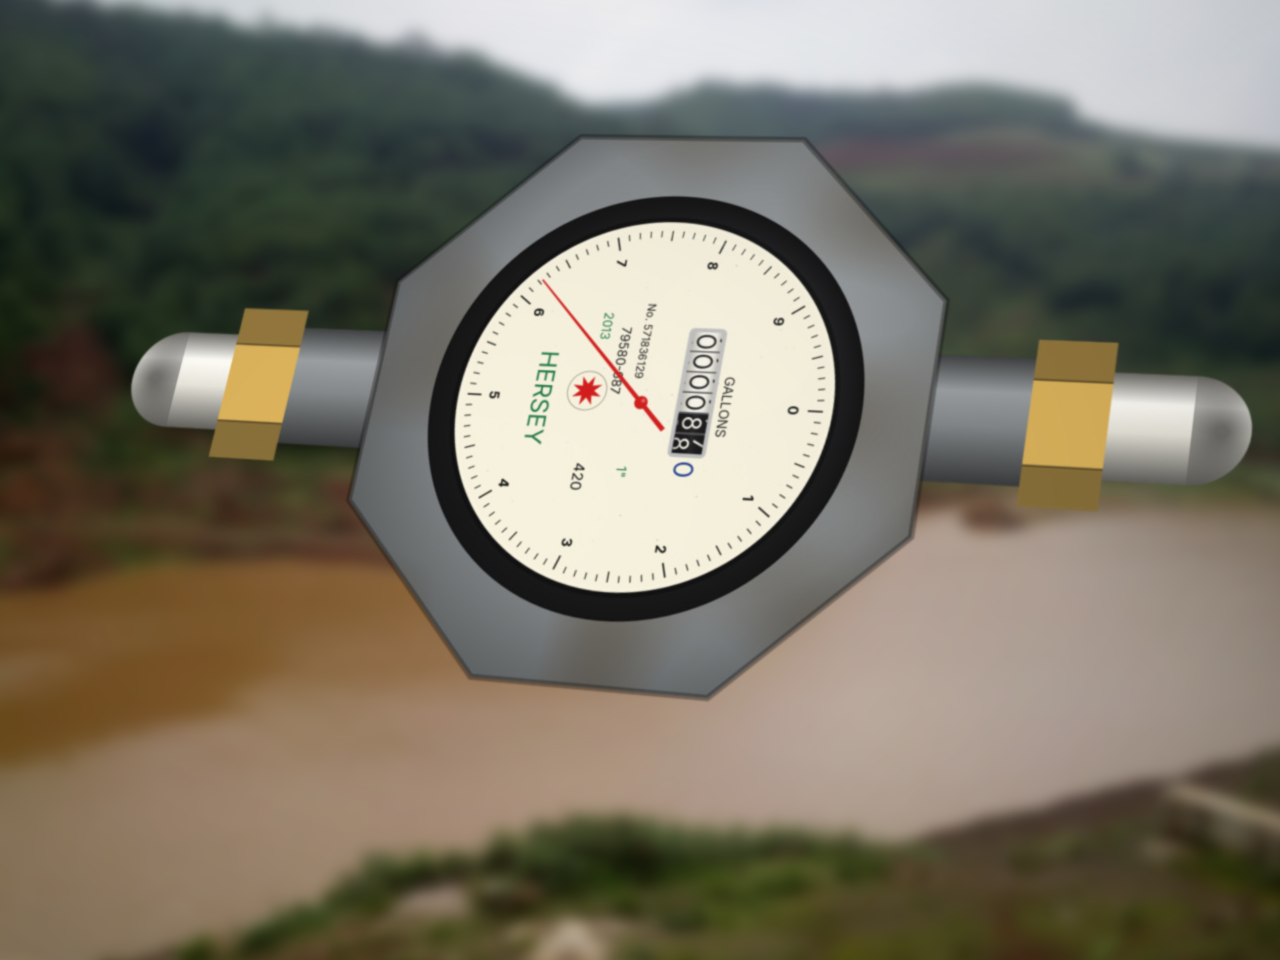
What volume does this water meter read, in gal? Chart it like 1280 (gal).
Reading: 876.2 (gal)
